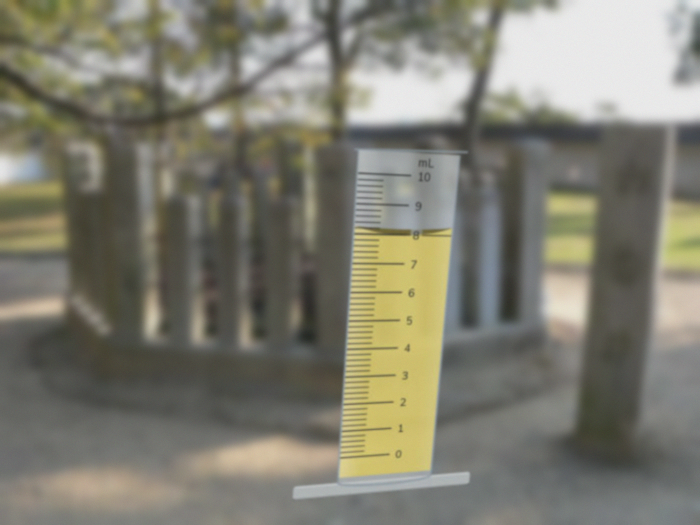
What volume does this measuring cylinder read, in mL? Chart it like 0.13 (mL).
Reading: 8 (mL)
